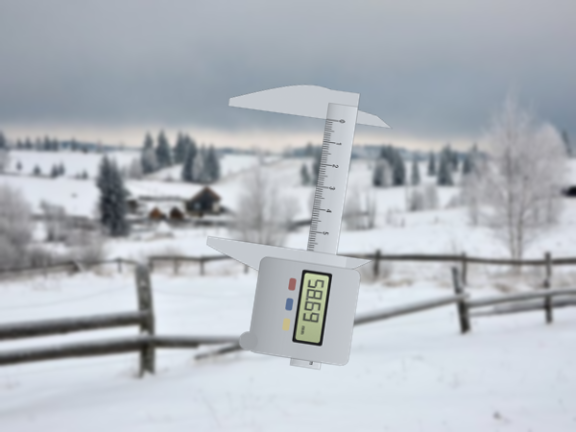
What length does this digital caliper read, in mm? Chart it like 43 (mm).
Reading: 58.69 (mm)
